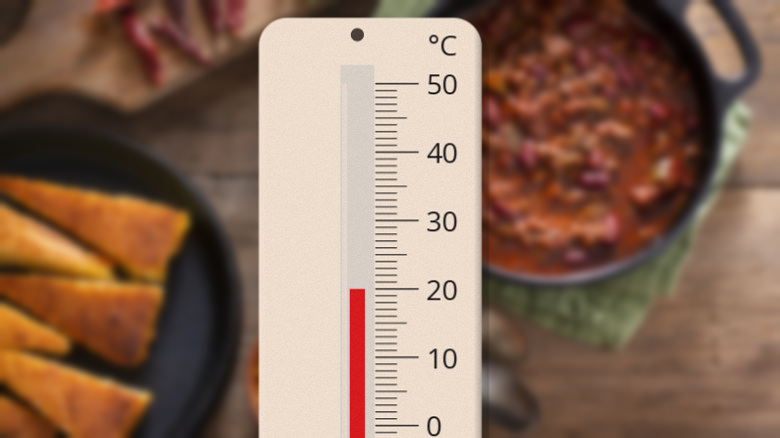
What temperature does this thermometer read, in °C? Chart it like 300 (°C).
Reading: 20 (°C)
